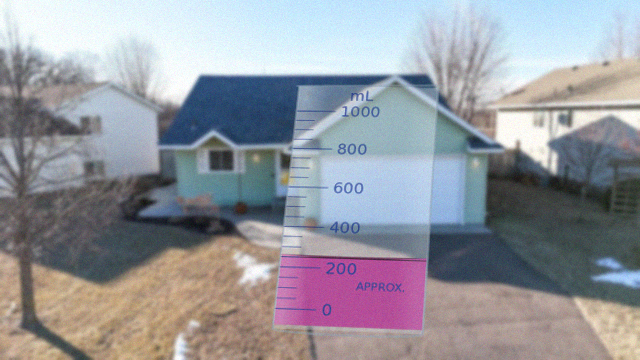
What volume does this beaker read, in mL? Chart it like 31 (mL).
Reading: 250 (mL)
